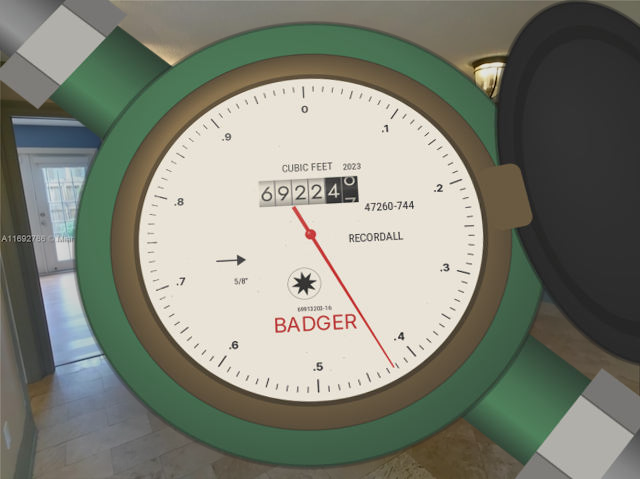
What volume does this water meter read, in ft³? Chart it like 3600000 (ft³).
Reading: 692246.42 (ft³)
